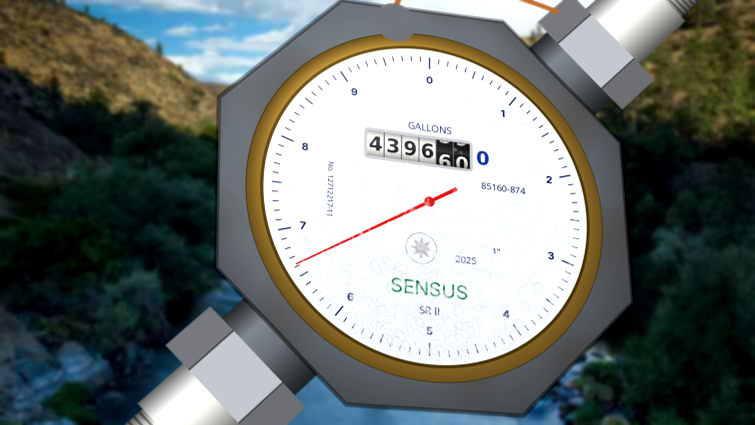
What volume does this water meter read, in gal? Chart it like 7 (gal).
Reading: 4396596.6 (gal)
